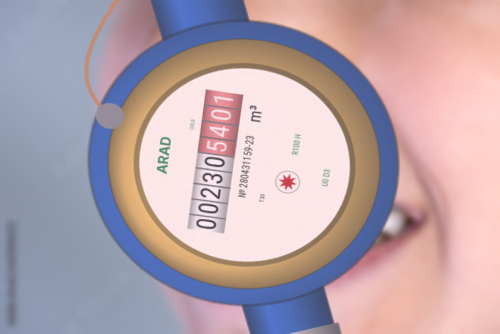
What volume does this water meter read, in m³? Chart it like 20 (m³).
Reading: 230.5401 (m³)
